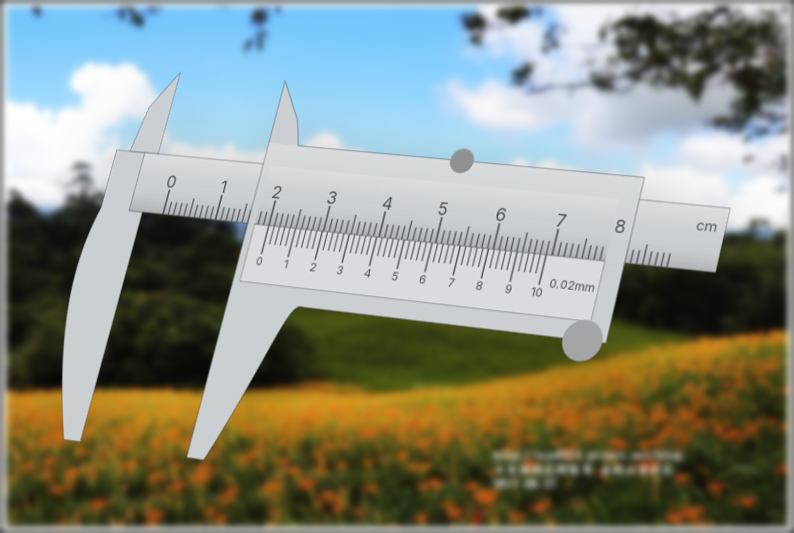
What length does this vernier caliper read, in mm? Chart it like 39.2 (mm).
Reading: 20.0 (mm)
